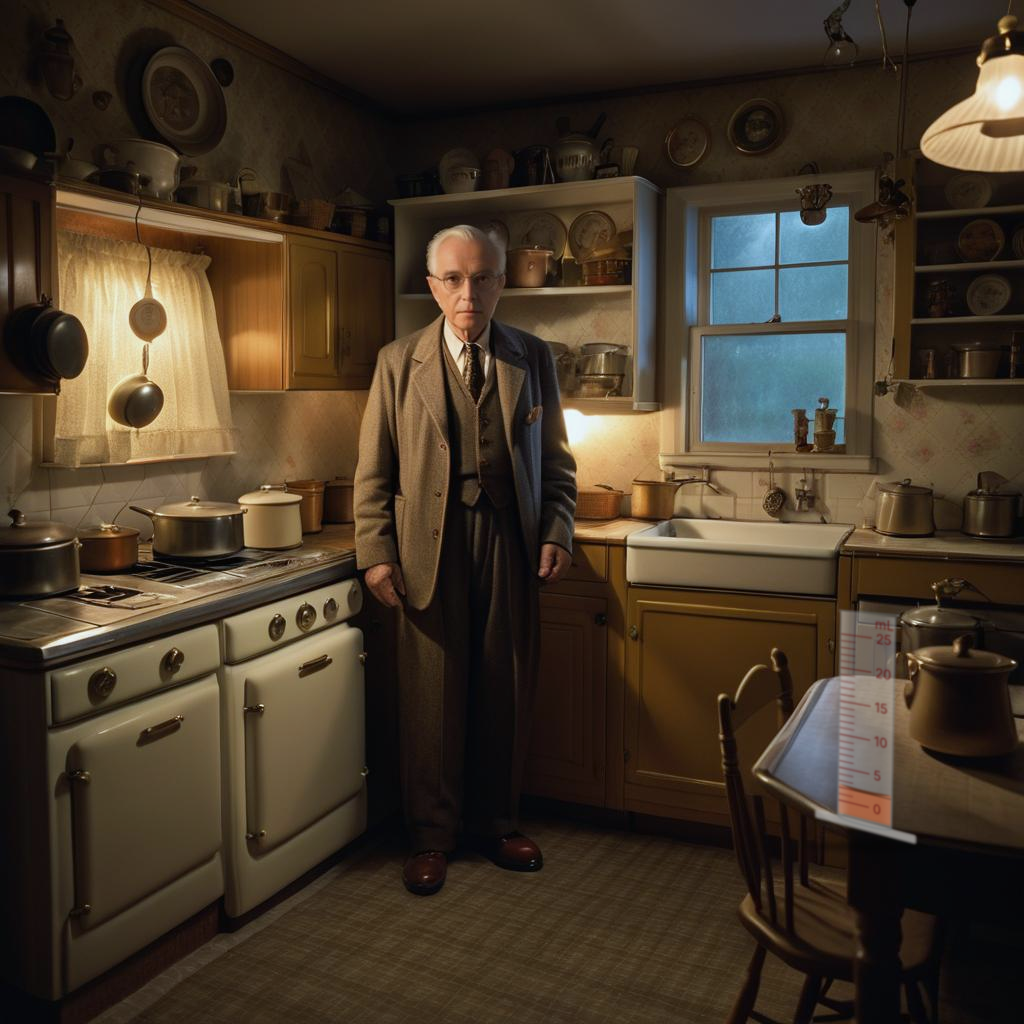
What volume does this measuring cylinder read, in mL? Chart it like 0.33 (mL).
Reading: 2 (mL)
